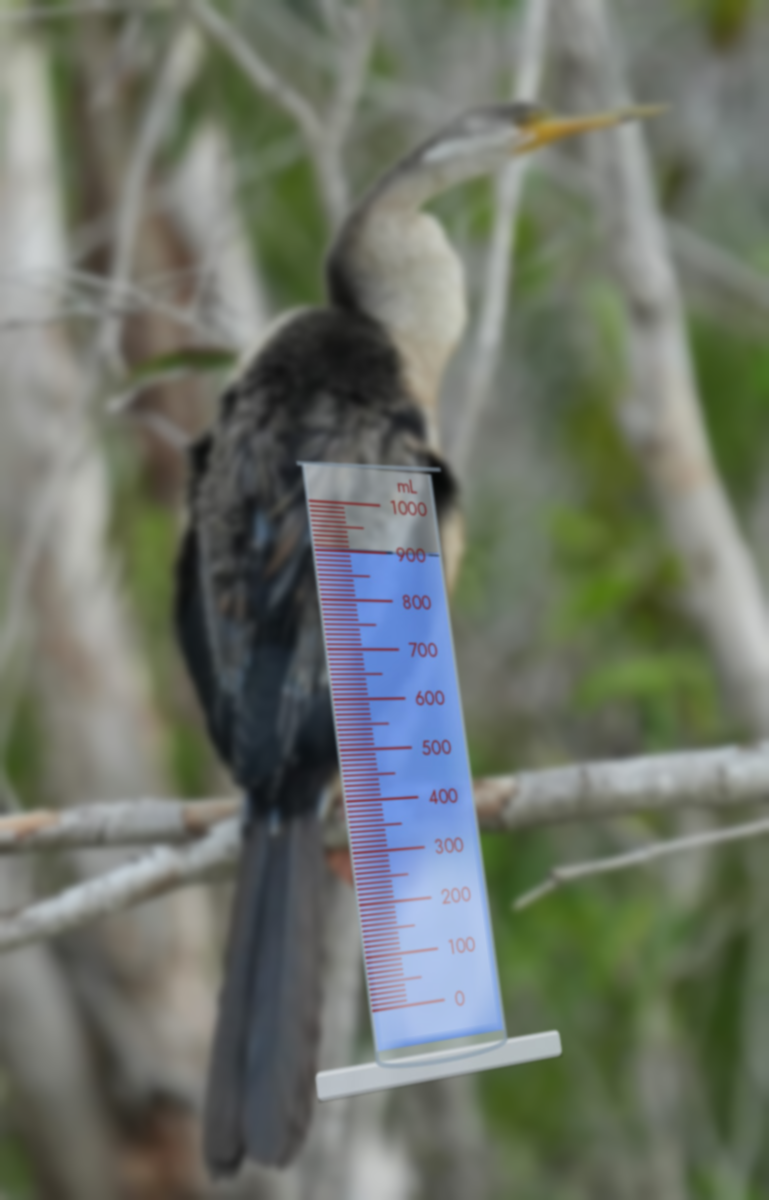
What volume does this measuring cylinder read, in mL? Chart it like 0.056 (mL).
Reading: 900 (mL)
